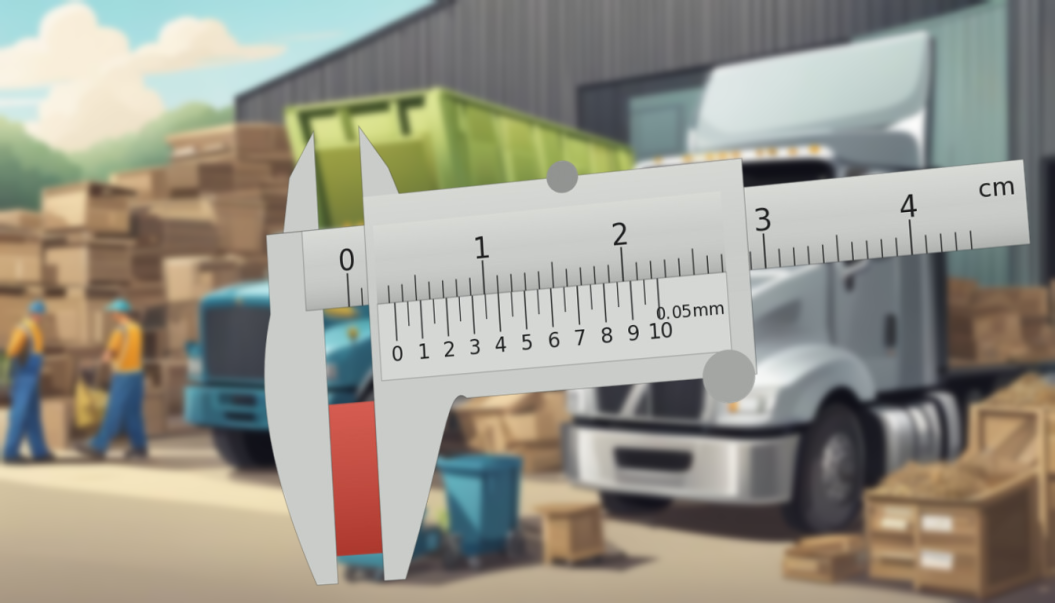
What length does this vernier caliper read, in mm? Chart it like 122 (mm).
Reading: 3.4 (mm)
